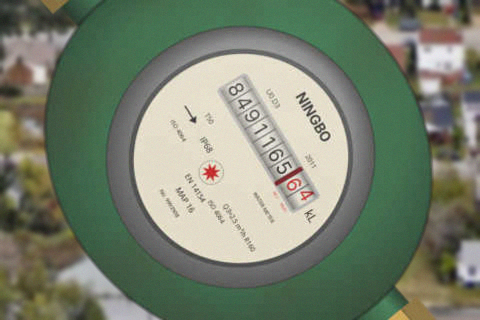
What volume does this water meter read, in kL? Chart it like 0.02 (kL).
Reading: 8491165.64 (kL)
